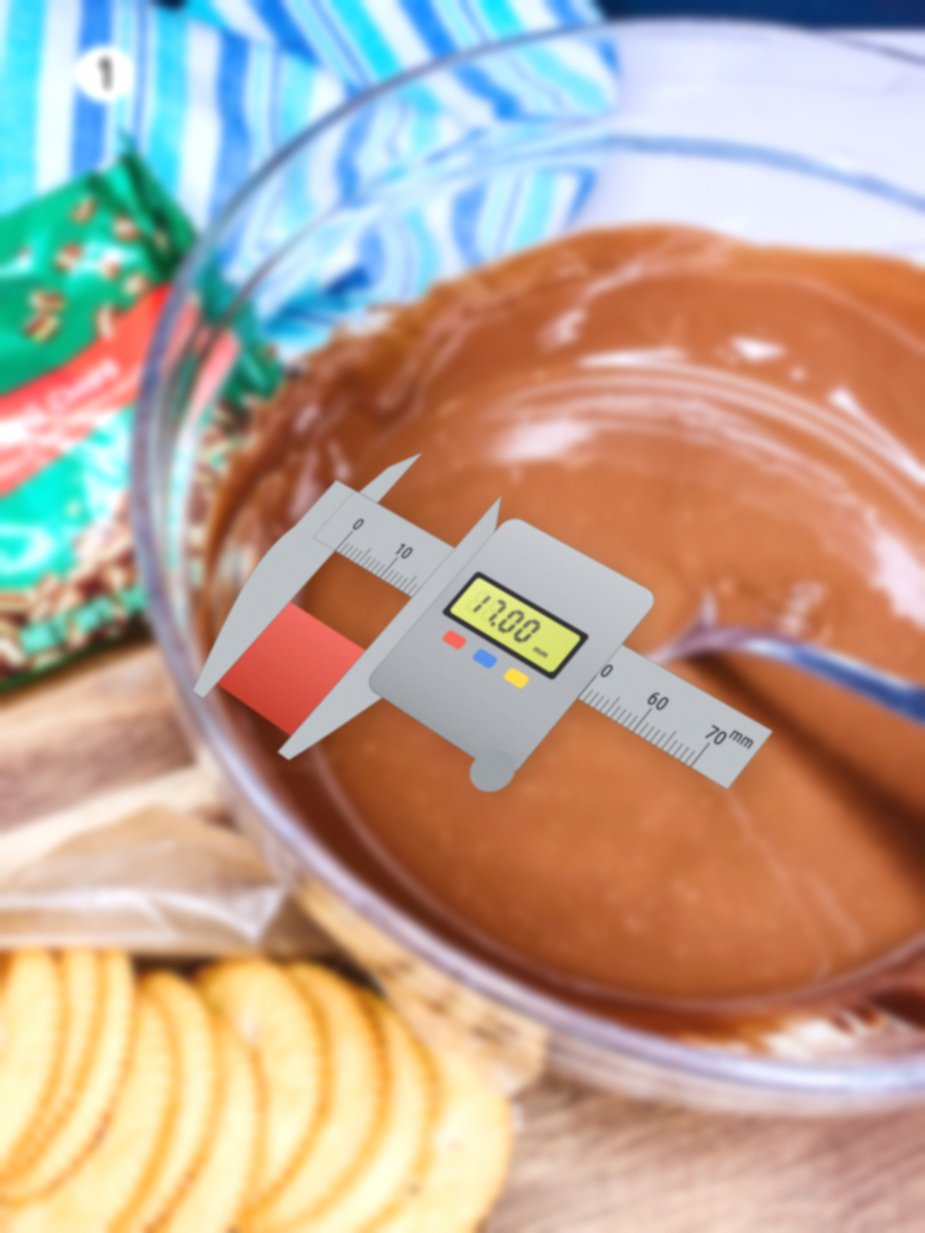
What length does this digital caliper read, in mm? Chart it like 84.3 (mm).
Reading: 17.00 (mm)
